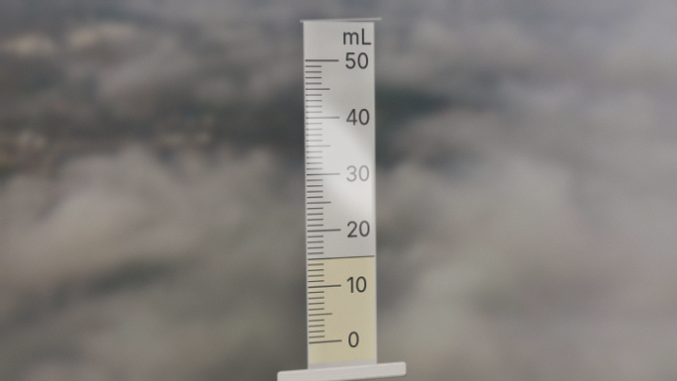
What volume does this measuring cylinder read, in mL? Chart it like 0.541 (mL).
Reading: 15 (mL)
